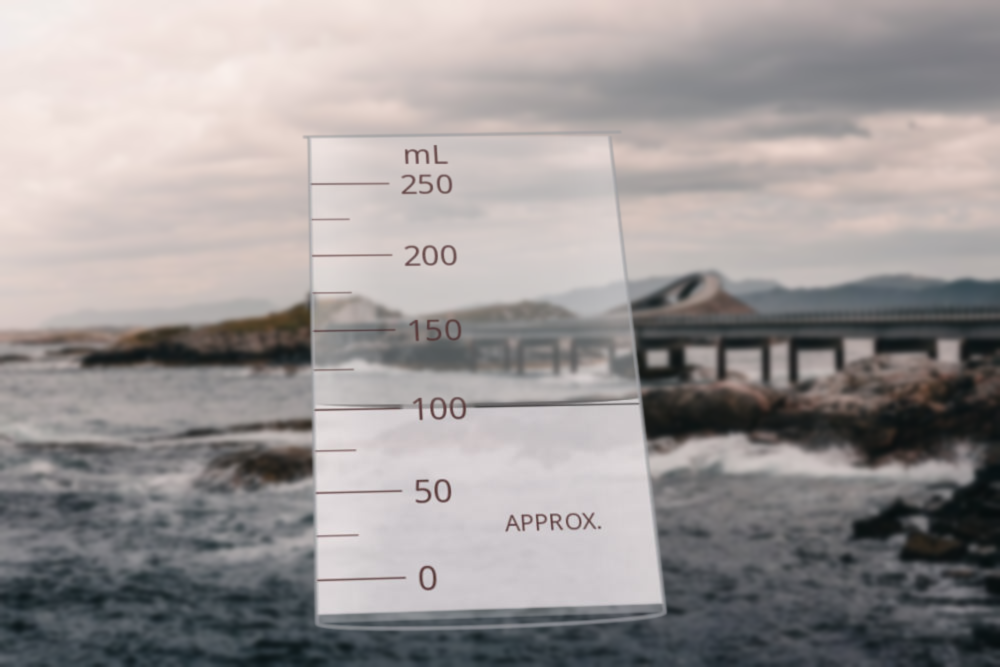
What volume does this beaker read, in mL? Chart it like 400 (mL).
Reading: 100 (mL)
